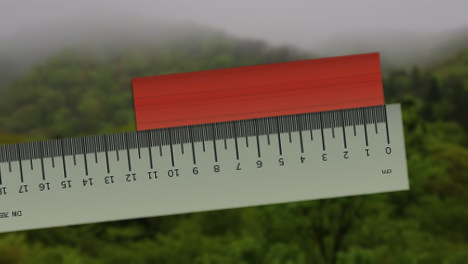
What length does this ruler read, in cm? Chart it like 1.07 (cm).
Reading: 11.5 (cm)
